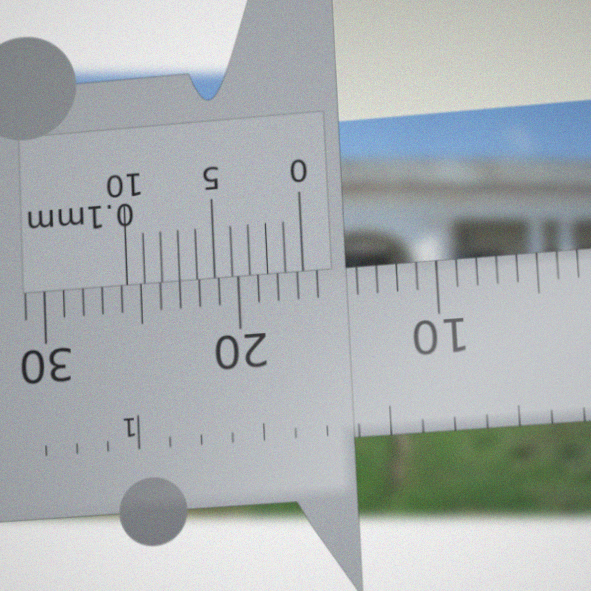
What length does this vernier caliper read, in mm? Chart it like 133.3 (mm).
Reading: 16.7 (mm)
